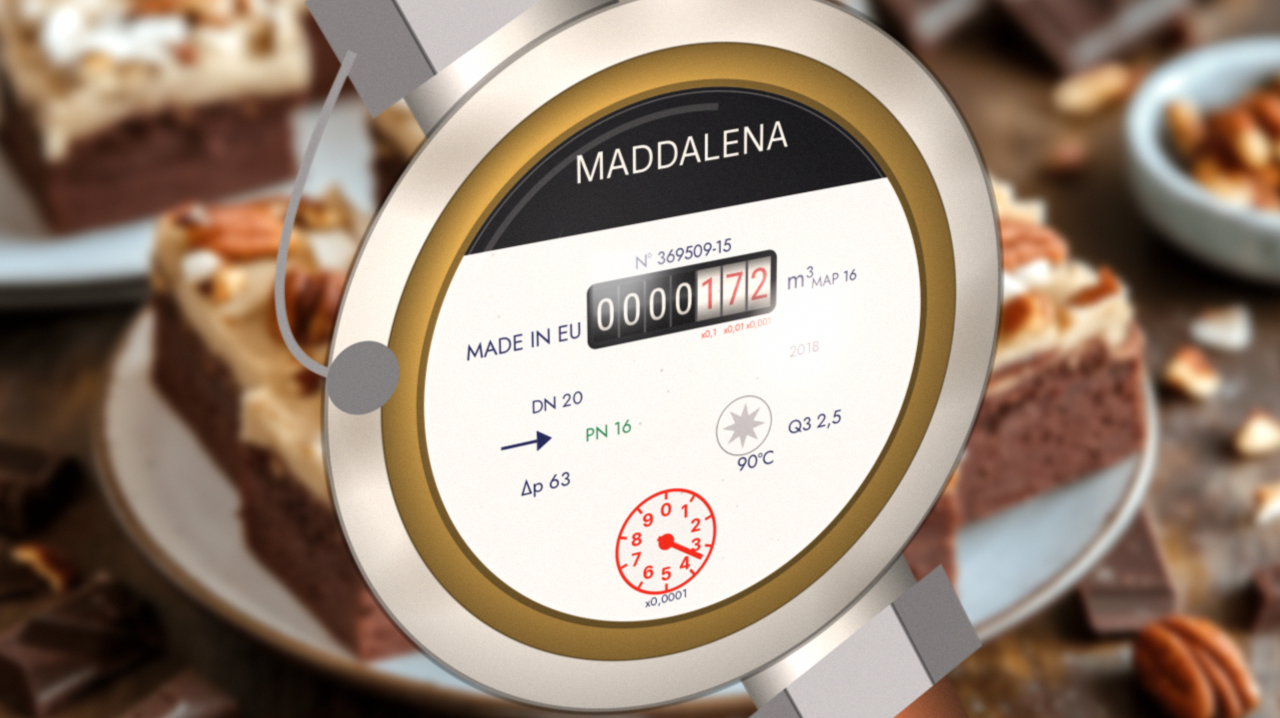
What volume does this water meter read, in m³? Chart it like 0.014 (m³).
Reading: 0.1723 (m³)
